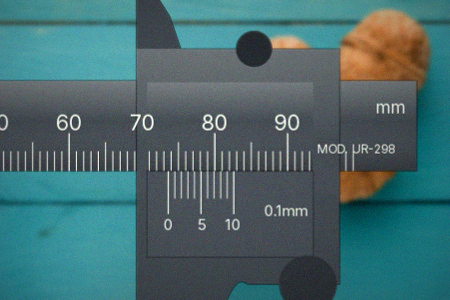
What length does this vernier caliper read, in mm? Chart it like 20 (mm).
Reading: 73.6 (mm)
